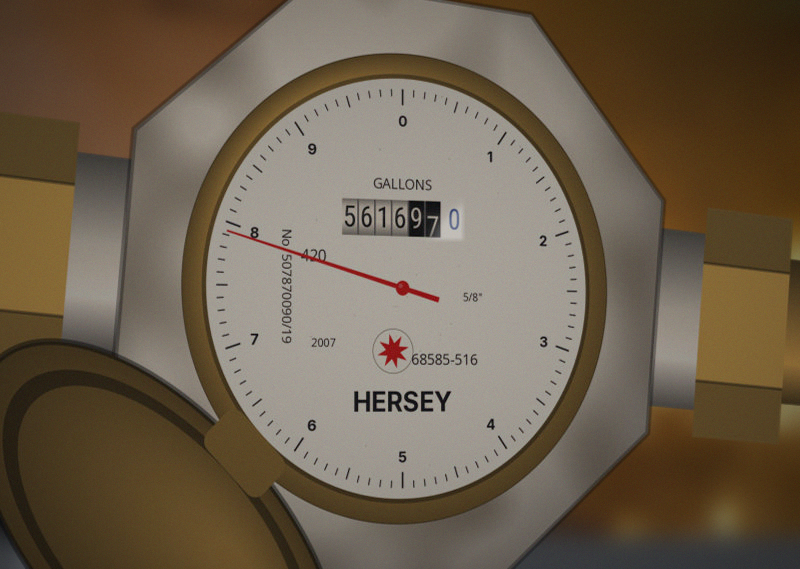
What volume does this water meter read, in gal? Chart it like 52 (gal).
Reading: 5616967.9 (gal)
